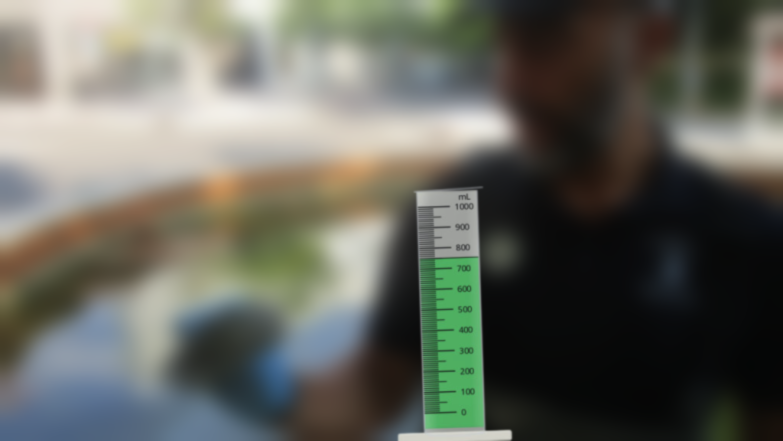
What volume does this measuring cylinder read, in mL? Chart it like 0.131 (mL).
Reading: 750 (mL)
